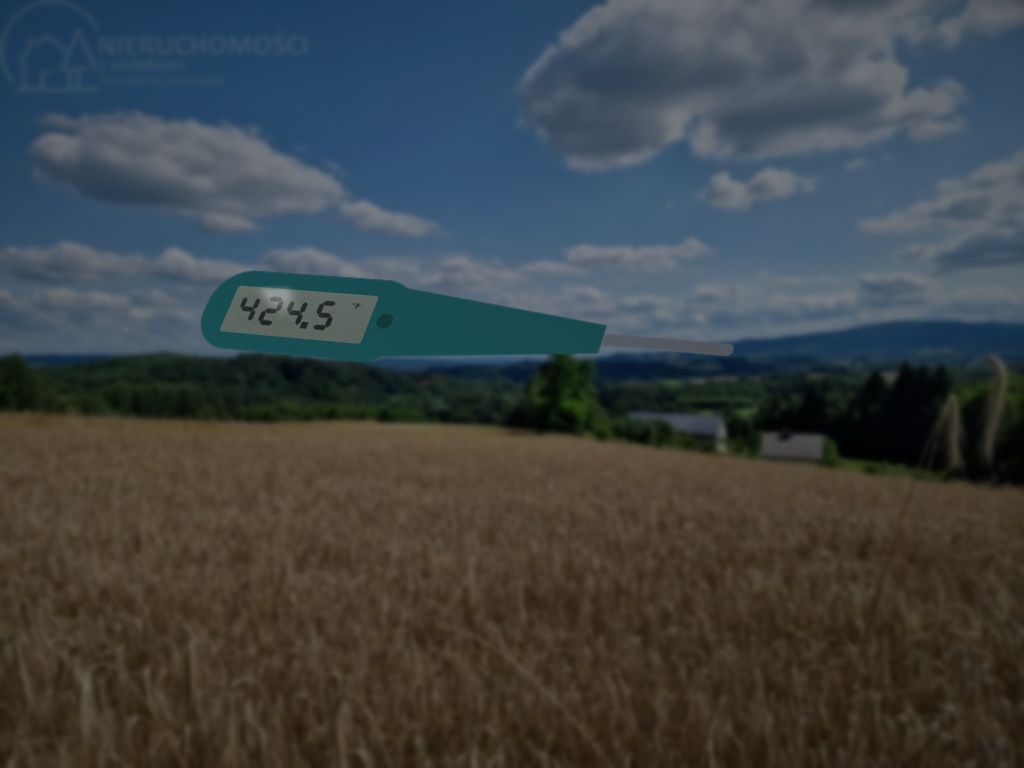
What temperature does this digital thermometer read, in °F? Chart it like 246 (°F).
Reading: 424.5 (°F)
